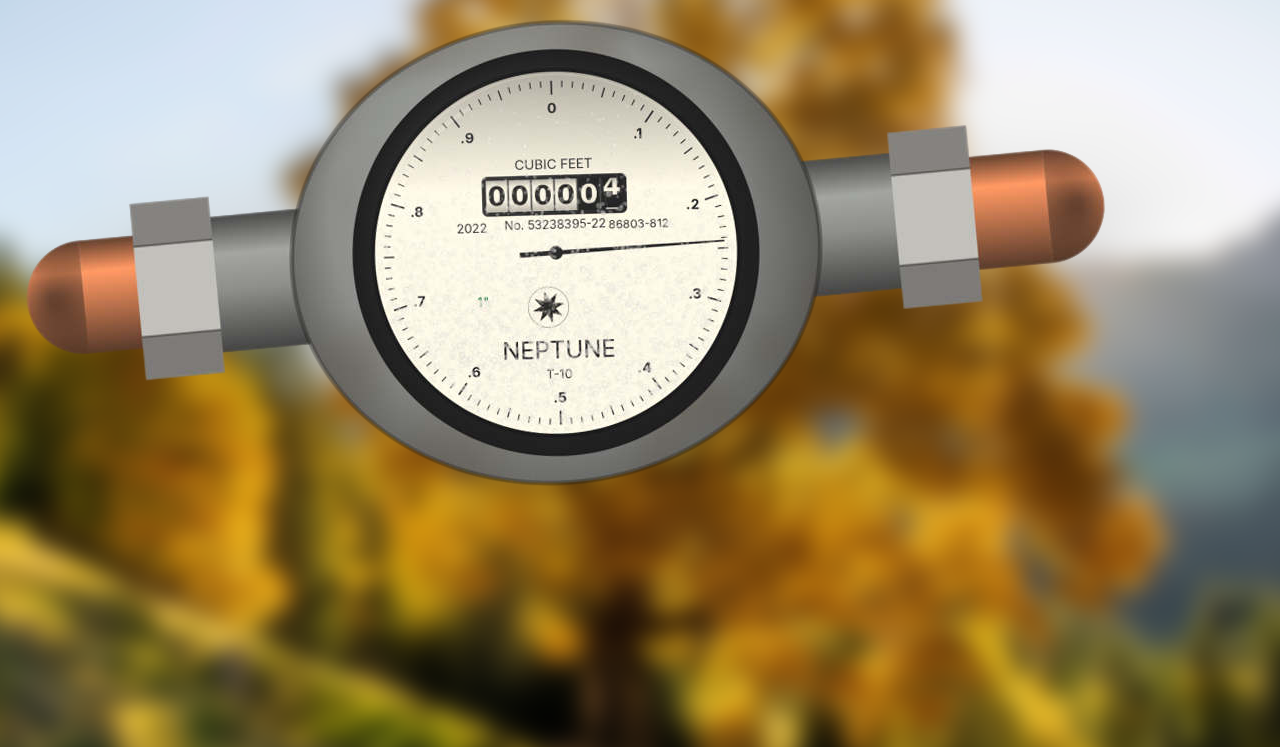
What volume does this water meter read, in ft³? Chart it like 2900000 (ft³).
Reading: 4.24 (ft³)
